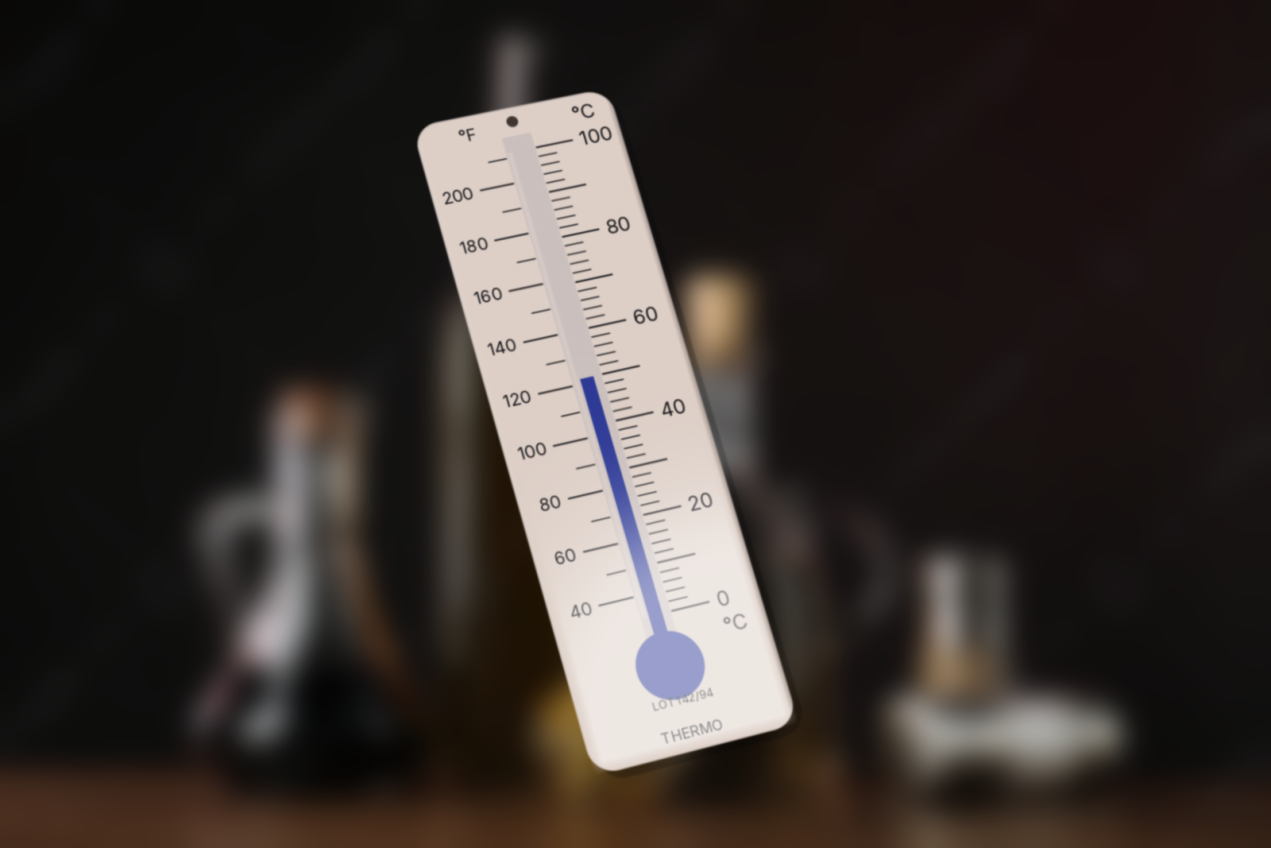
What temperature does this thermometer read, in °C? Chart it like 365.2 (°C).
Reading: 50 (°C)
